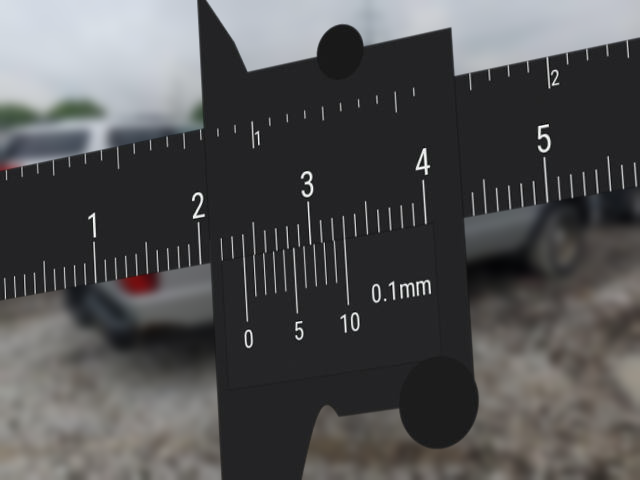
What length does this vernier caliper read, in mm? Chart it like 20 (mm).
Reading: 24.0 (mm)
